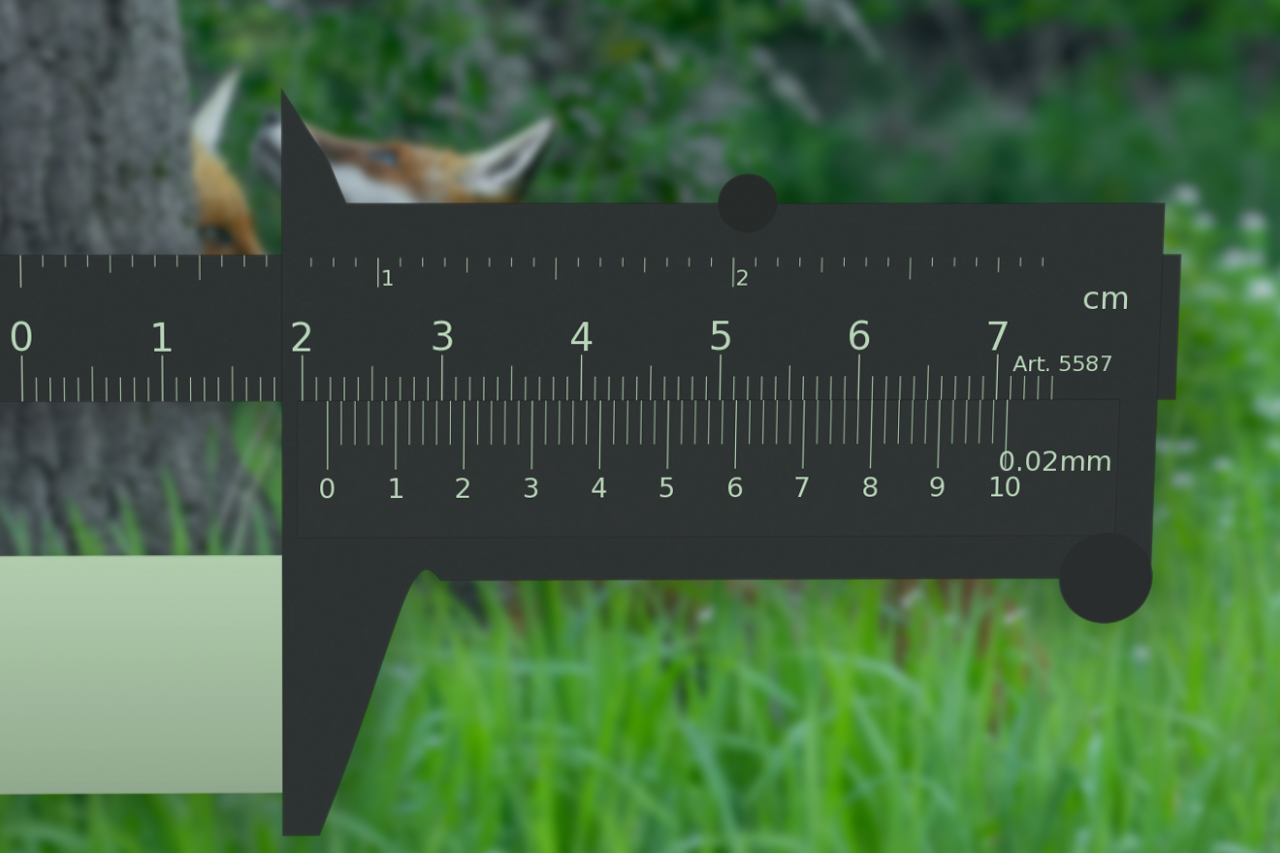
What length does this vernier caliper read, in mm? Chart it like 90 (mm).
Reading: 21.8 (mm)
